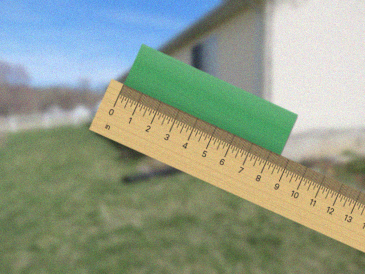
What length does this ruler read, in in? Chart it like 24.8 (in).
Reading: 8.5 (in)
